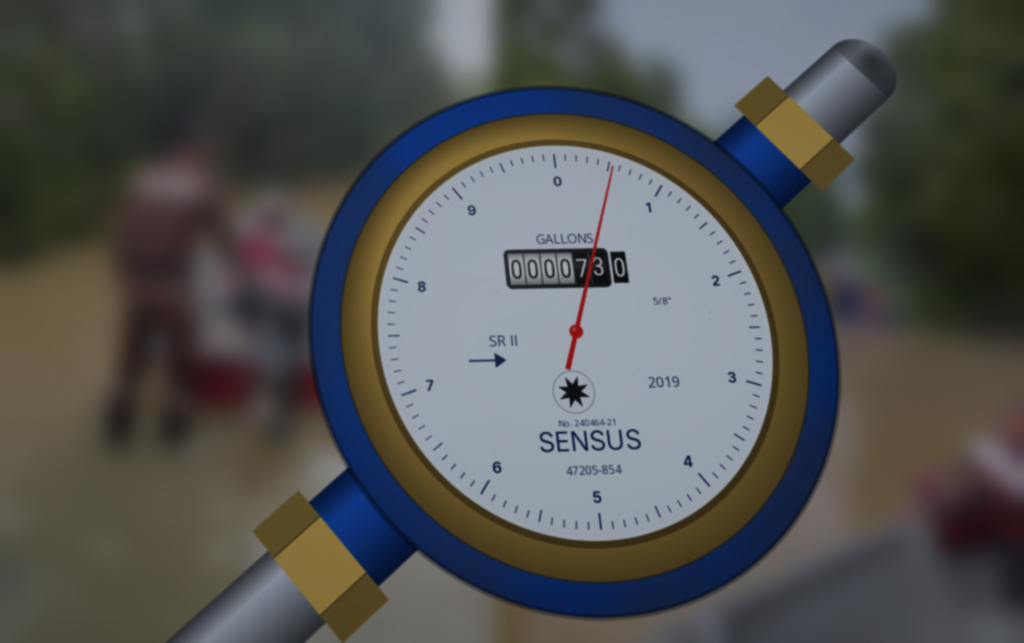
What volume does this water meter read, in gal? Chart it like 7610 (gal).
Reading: 730.5 (gal)
